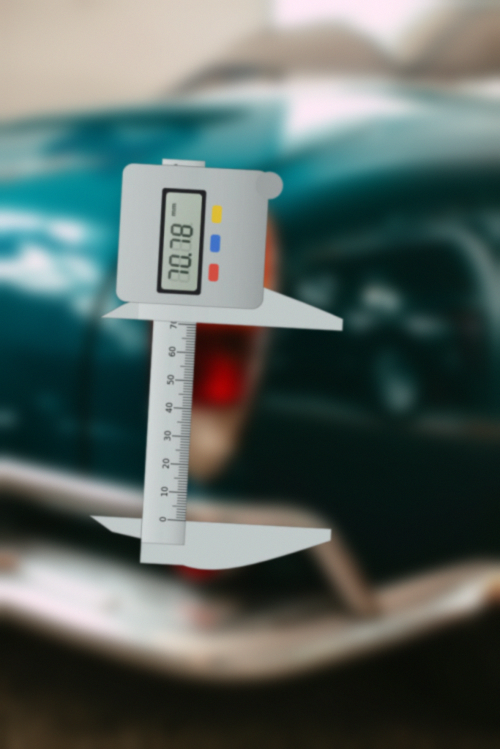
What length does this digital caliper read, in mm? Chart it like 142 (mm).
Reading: 70.78 (mm)
